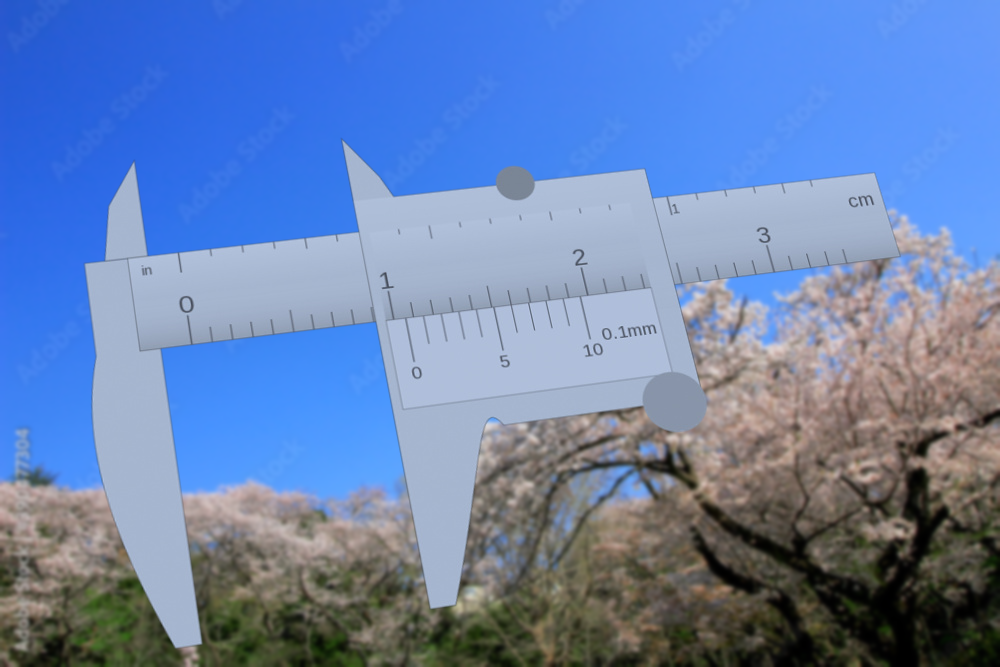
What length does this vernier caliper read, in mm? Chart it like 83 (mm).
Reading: 10.6 (mm)
